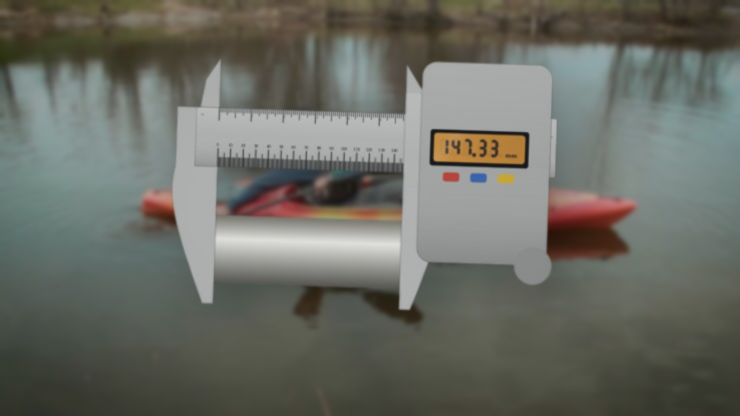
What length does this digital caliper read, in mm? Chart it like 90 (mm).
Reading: 147.33 (mm)
